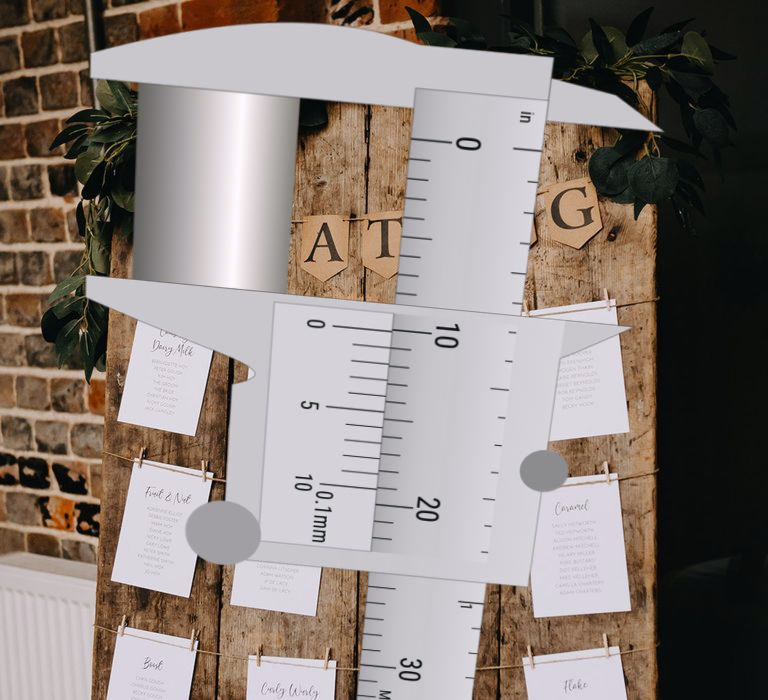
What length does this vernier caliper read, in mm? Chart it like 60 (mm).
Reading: 10.1 (mm)
